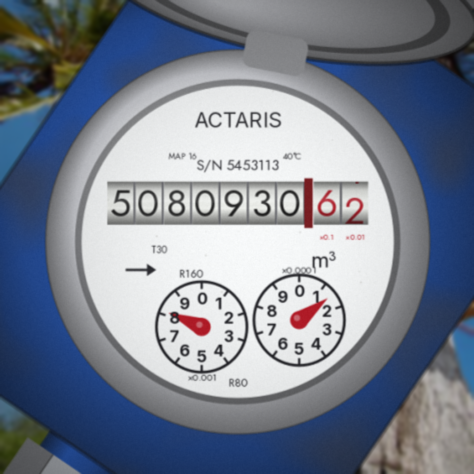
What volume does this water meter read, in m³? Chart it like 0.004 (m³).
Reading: 5080930.6181 (m³)
